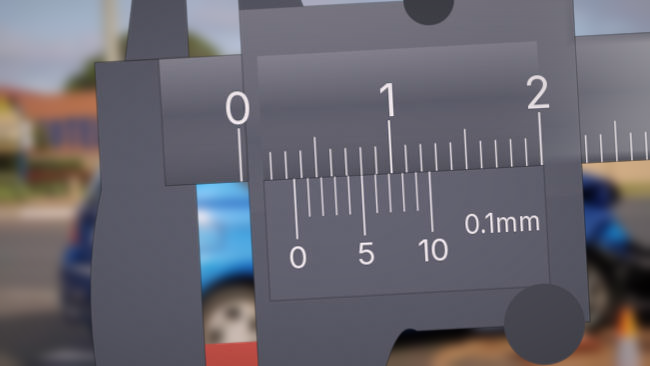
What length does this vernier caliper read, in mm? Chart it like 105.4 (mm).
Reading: 3.5 (mm)
